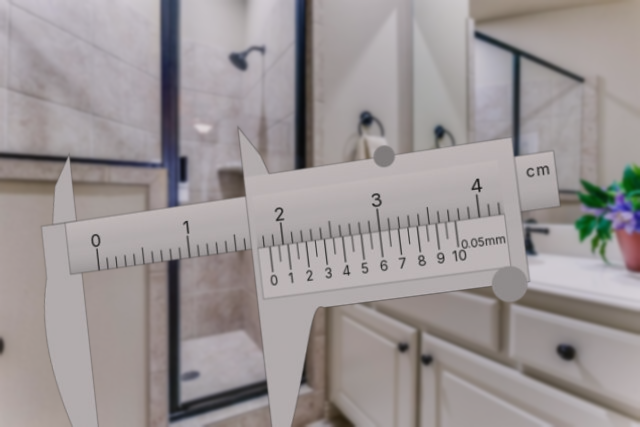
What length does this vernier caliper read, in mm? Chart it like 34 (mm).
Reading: 18.6 (mm)
